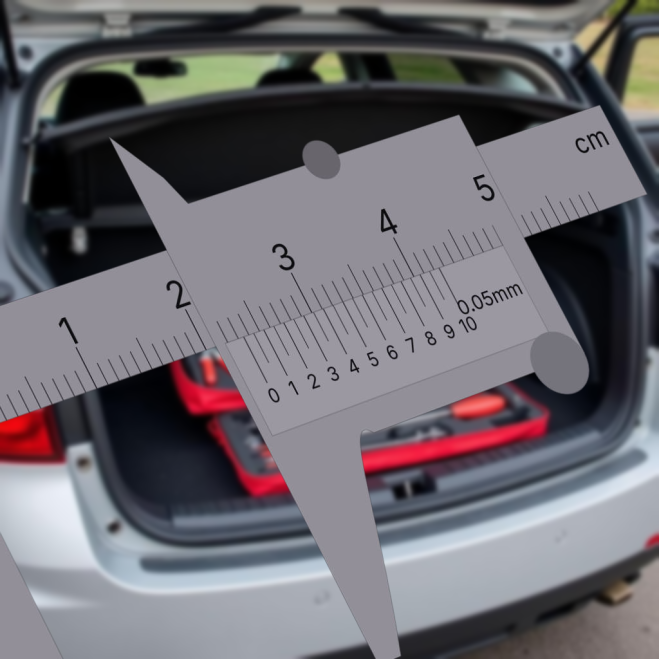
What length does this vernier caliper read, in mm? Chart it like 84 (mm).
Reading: 23.5 (mm)
